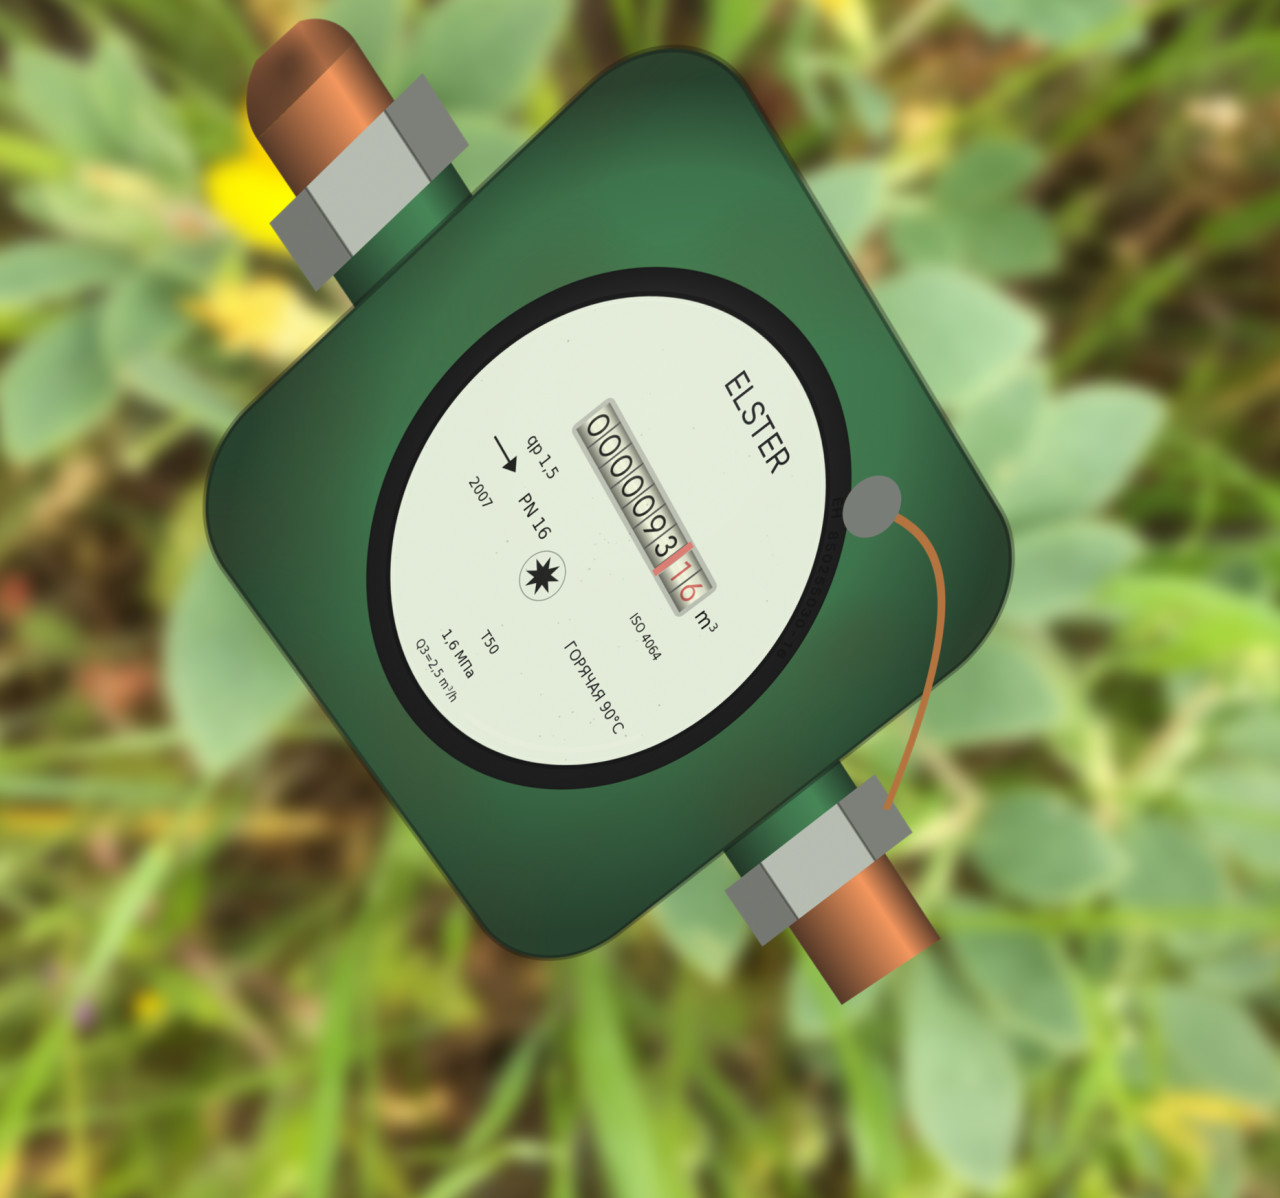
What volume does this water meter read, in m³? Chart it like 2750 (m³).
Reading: 93.16 (m³)
